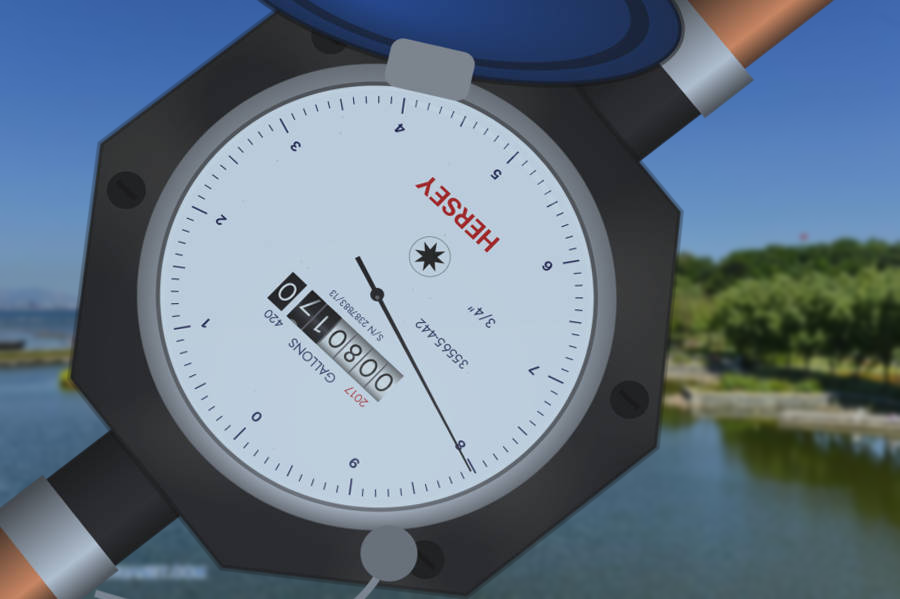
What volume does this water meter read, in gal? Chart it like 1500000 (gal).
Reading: 80168.0 (gal)
